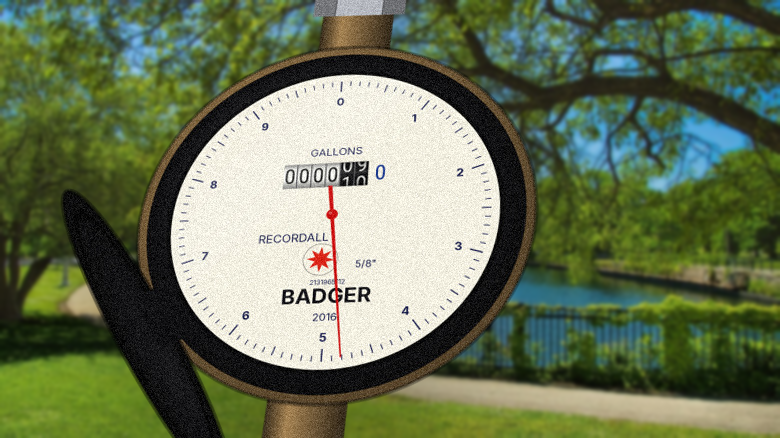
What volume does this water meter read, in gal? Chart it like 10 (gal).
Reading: 94.8 (gal)
